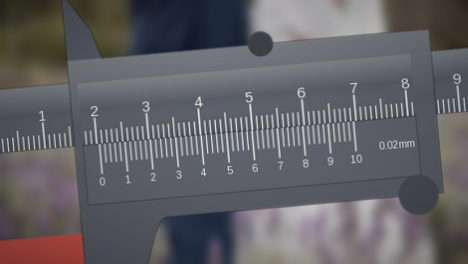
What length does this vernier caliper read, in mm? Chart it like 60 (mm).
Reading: 20.5 (mm)
